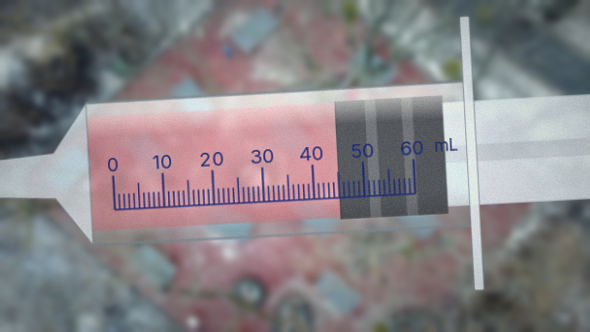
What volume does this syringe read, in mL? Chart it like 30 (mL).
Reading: 45 (mL)
